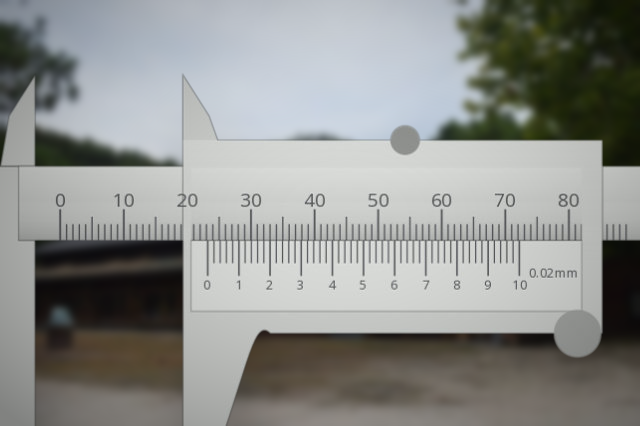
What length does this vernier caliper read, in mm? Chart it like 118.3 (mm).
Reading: 23.2 (mm)
